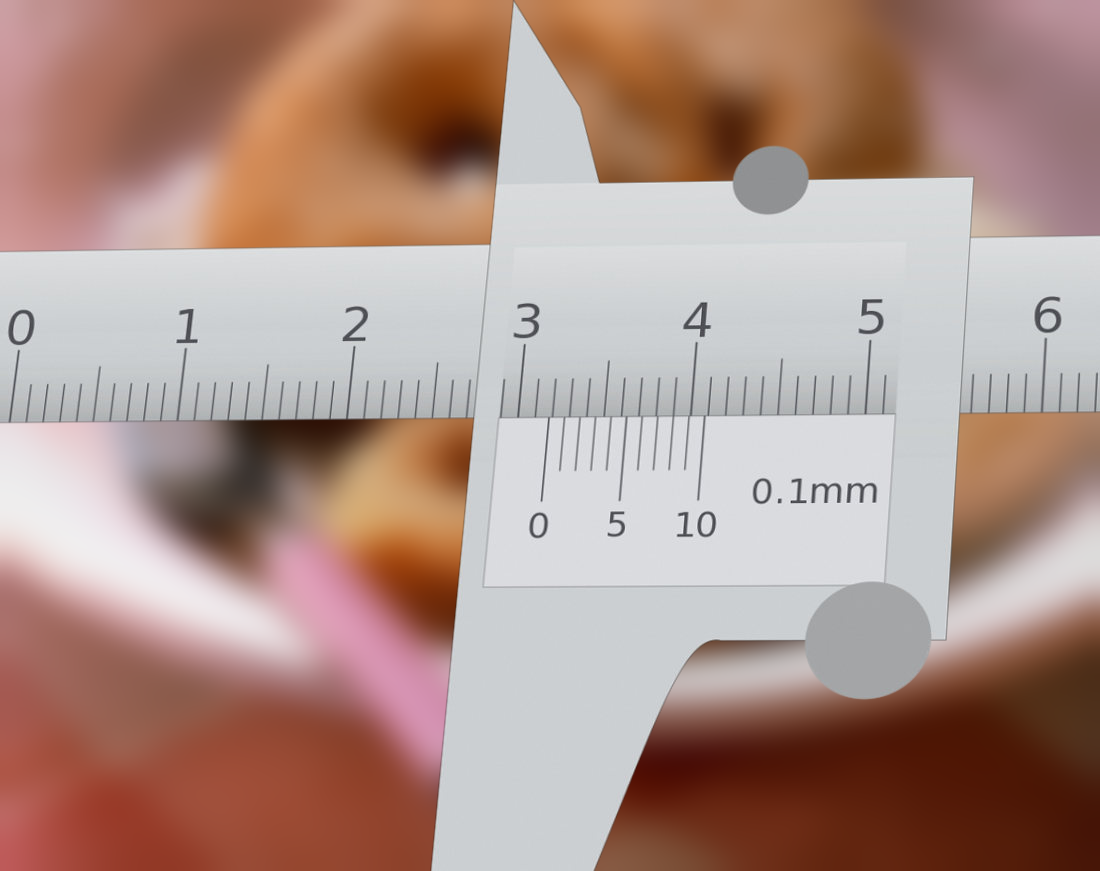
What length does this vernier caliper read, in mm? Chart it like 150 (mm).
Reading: 31.8 (mm)
